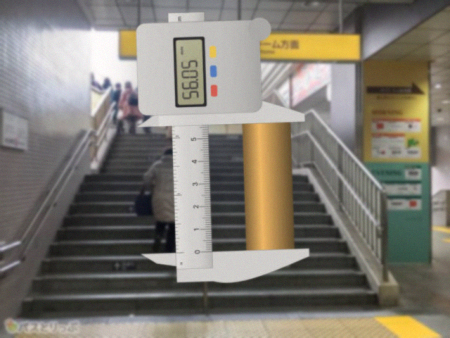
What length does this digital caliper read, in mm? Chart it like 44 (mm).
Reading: 56.05 (mm)
